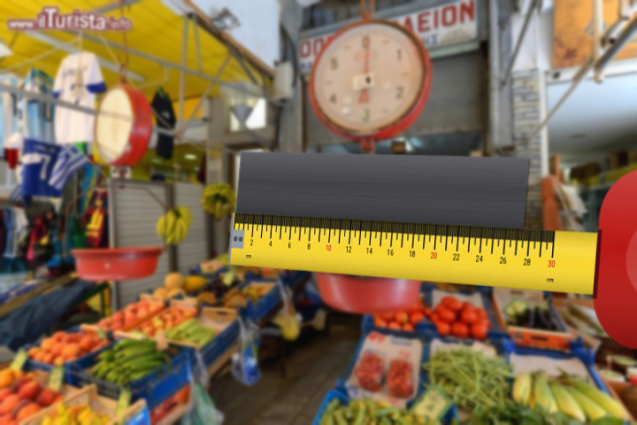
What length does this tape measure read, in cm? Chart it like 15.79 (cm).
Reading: 27.5 (cm)
